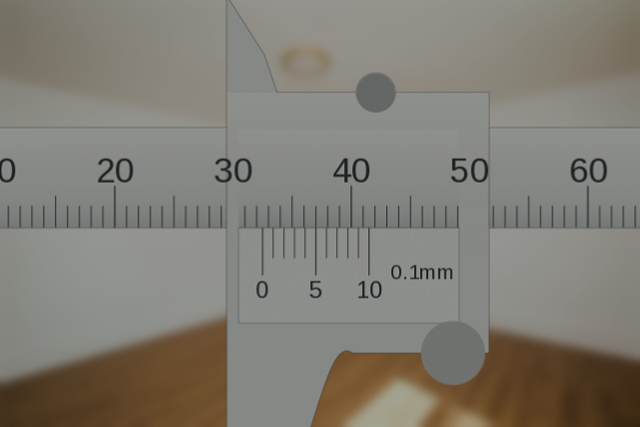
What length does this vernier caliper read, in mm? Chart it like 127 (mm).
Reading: 32.5 (mm)
